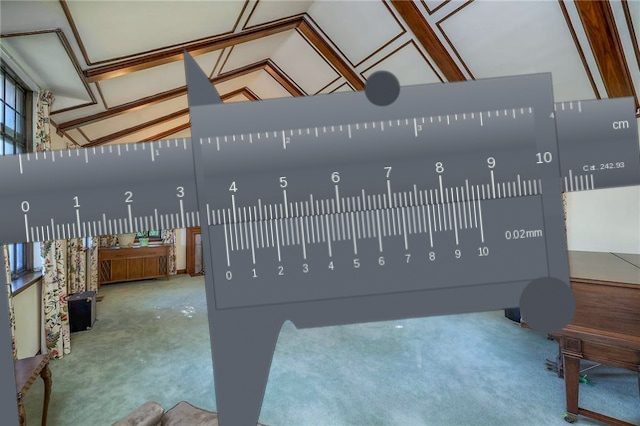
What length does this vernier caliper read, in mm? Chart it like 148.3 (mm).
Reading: 38.0 (mm)
